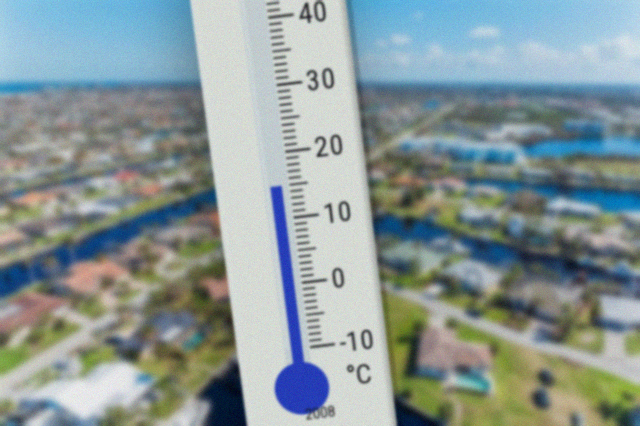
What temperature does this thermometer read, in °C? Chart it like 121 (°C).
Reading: 15 (°C)
